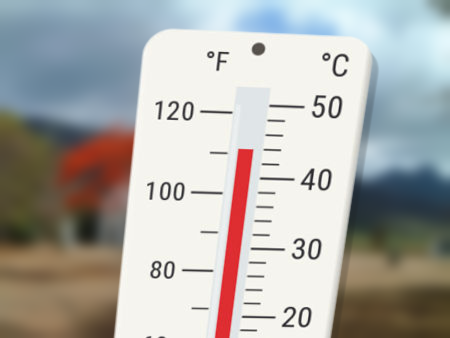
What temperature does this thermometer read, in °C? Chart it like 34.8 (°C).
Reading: 44 (°C)
